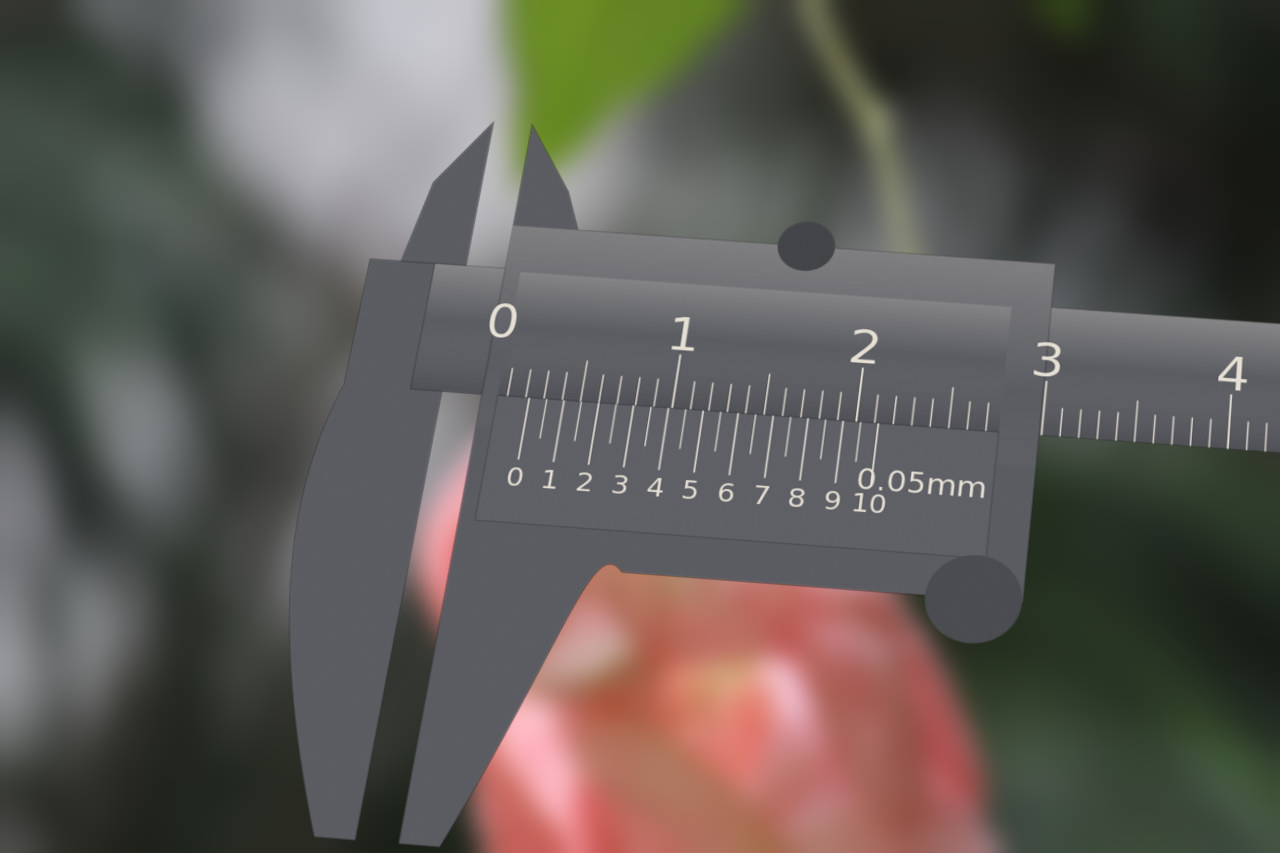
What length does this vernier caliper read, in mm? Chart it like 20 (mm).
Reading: 2.2 (mm)
